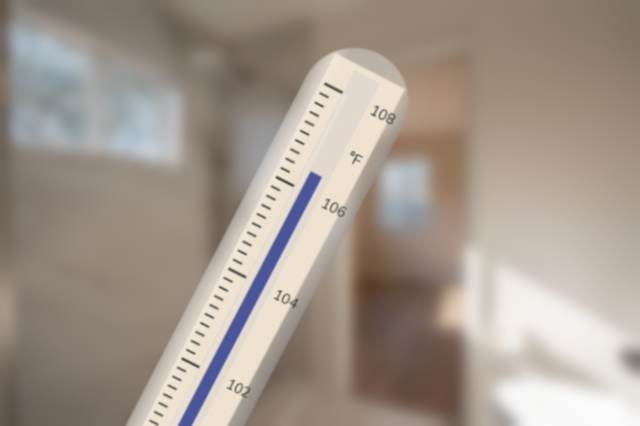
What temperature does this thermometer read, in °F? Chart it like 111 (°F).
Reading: 106.4 (°F)
